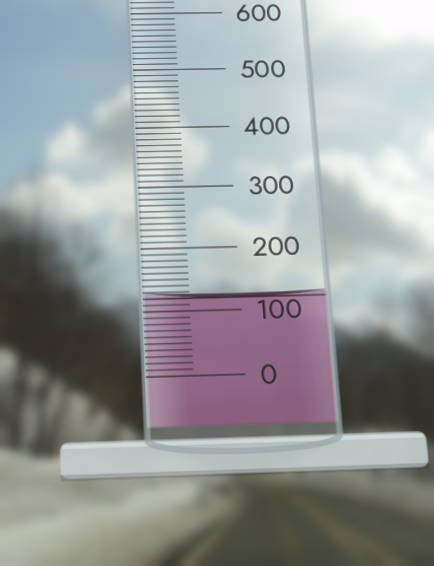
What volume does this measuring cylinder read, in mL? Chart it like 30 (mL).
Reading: 120 (mL)
